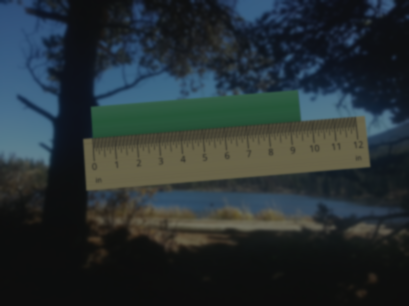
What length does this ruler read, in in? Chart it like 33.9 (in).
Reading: 9.5 (in)
